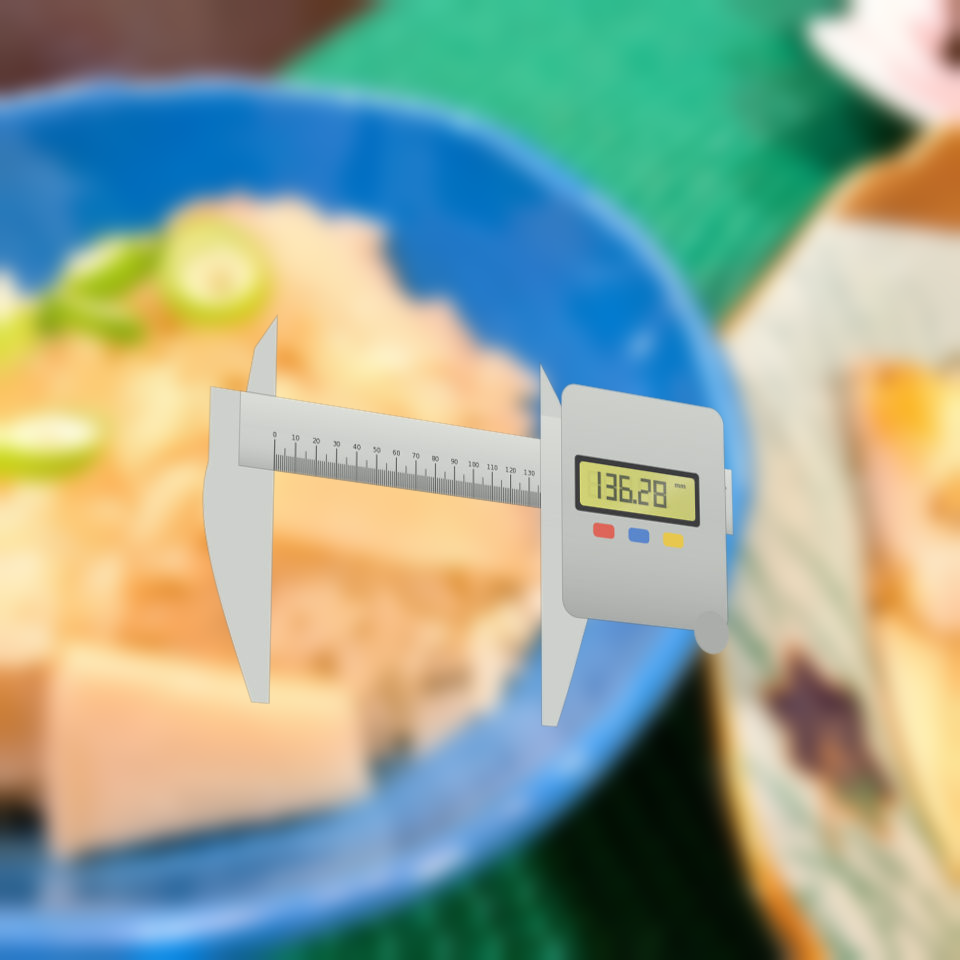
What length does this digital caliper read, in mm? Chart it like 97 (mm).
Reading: 136.28 (mm)
